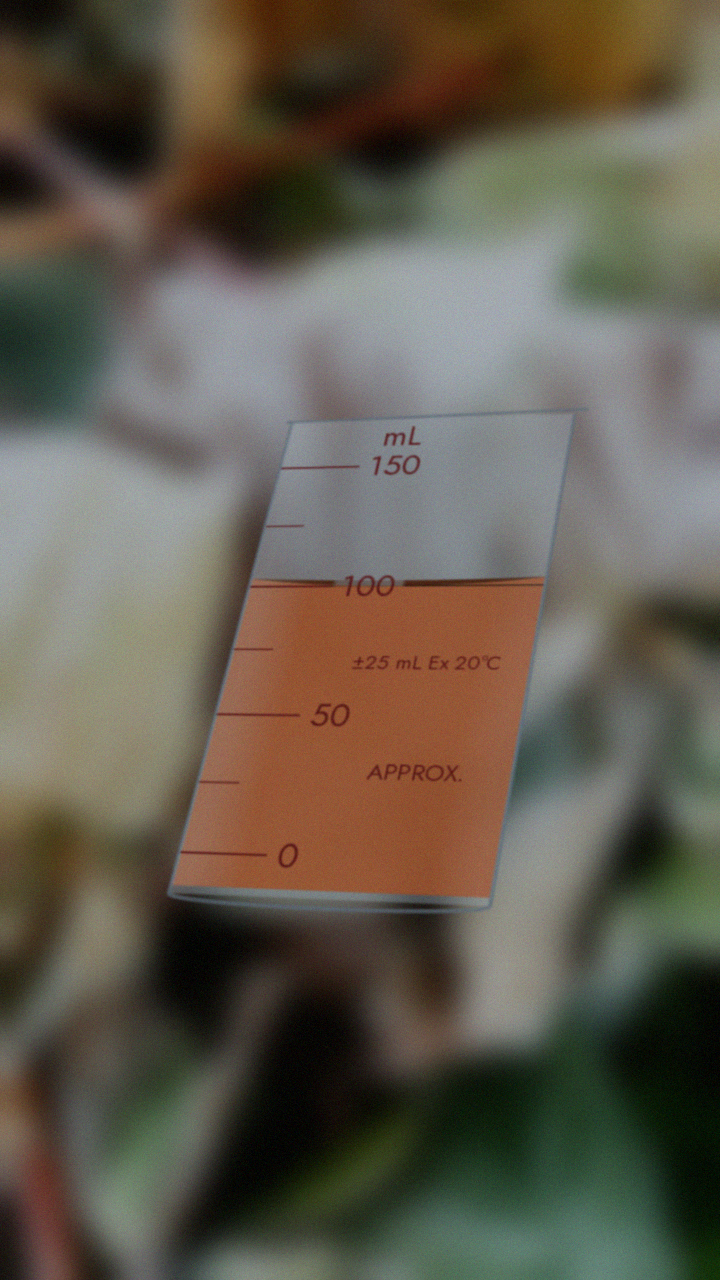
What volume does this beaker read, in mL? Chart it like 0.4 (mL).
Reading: 100 (mL)
